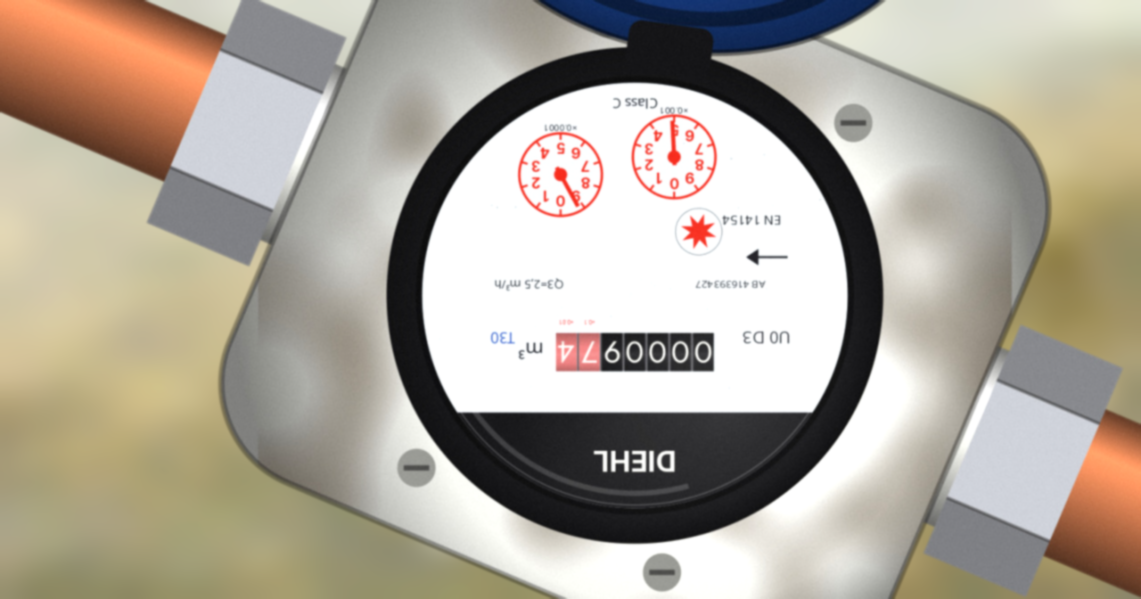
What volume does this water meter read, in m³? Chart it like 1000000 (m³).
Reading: 9.7449 (m³)
